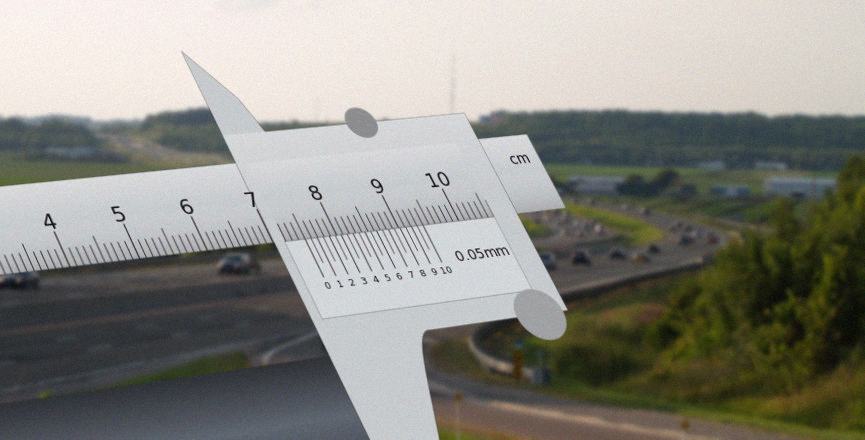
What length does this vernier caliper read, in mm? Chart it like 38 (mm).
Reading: 75.0 (mm)
